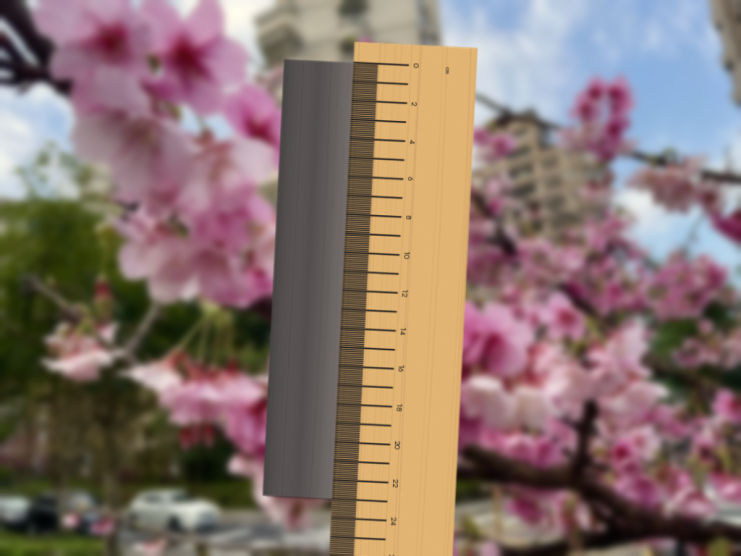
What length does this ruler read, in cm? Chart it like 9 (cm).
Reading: 23 (cm)
